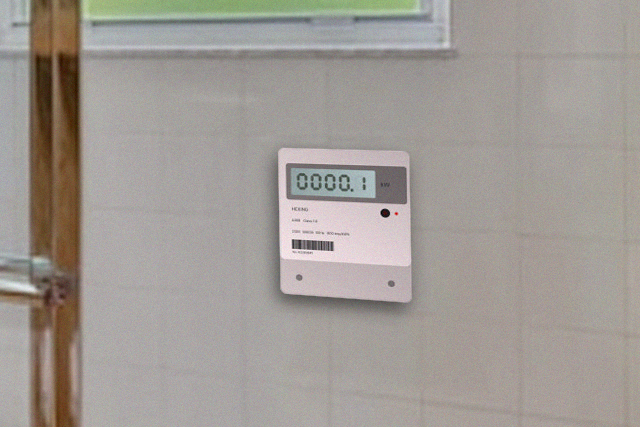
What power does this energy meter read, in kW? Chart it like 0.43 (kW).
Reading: 0.1 (kW)
